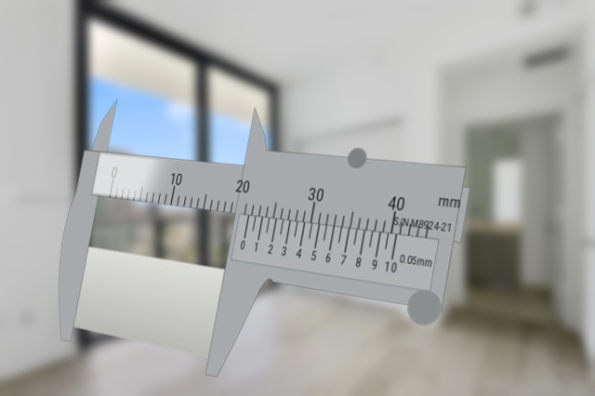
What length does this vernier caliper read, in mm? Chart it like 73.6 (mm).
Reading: 21.6 (mm)
